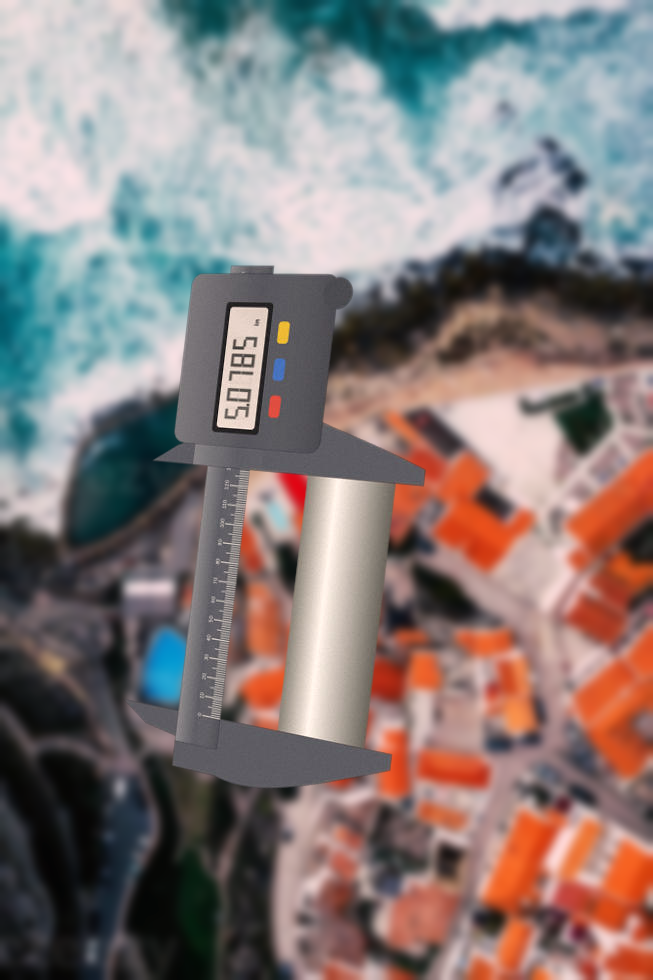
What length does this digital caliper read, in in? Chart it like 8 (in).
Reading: 5.0785 (in)
